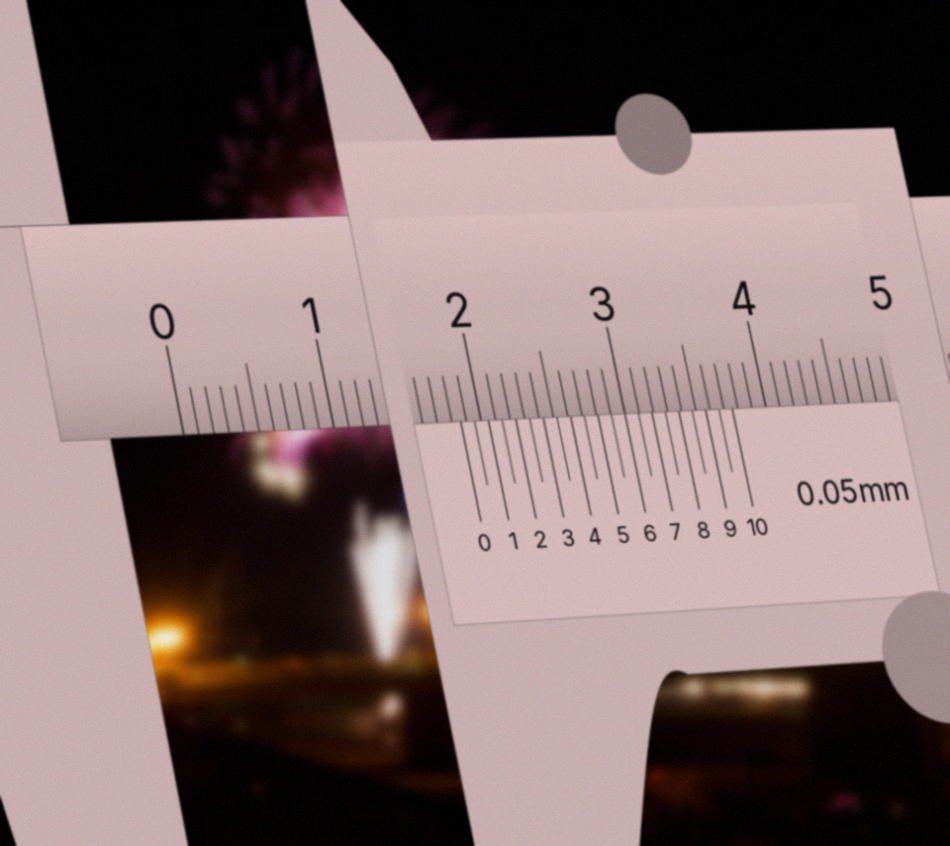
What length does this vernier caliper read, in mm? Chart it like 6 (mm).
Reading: 18.6 (mm)
